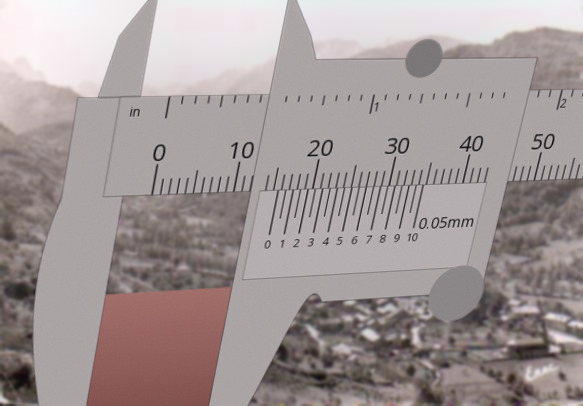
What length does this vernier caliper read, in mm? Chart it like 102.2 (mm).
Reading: 15.6 (mm)
